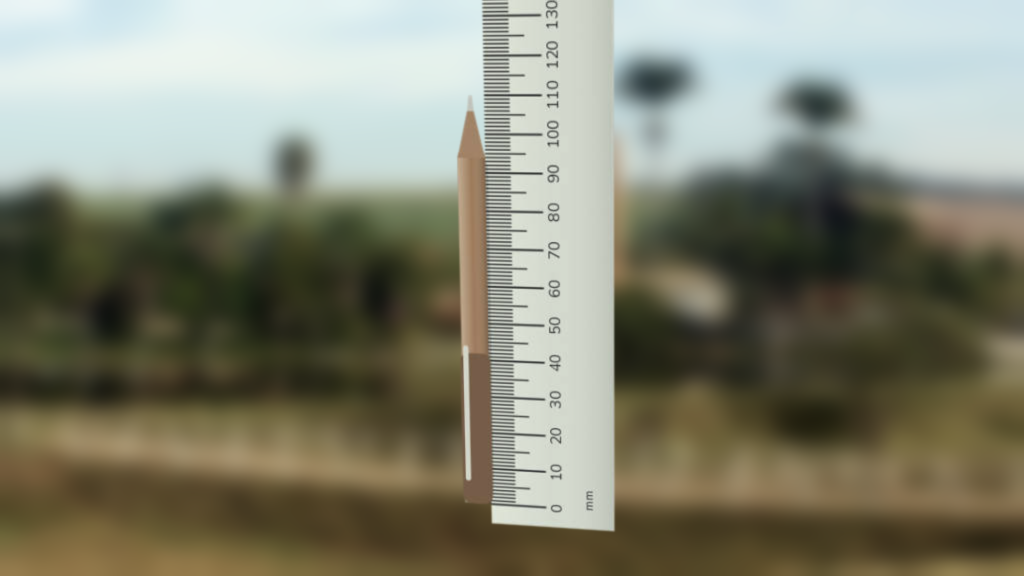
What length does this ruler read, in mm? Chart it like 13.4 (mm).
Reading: 110 (mm)
